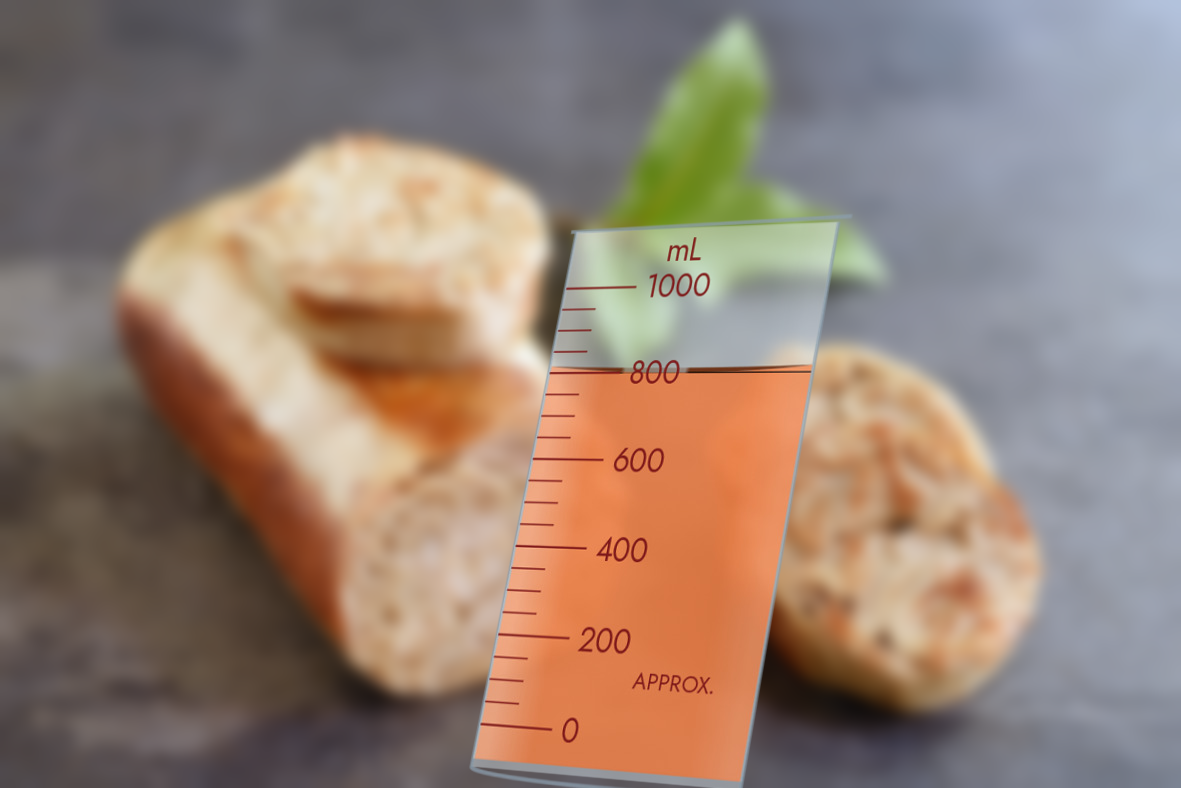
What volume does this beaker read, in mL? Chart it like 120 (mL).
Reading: 800 (mL)
